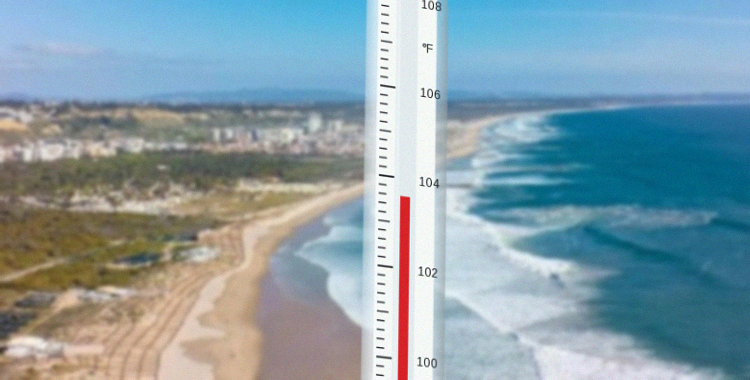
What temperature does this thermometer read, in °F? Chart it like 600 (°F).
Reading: 103.6 (°F)
